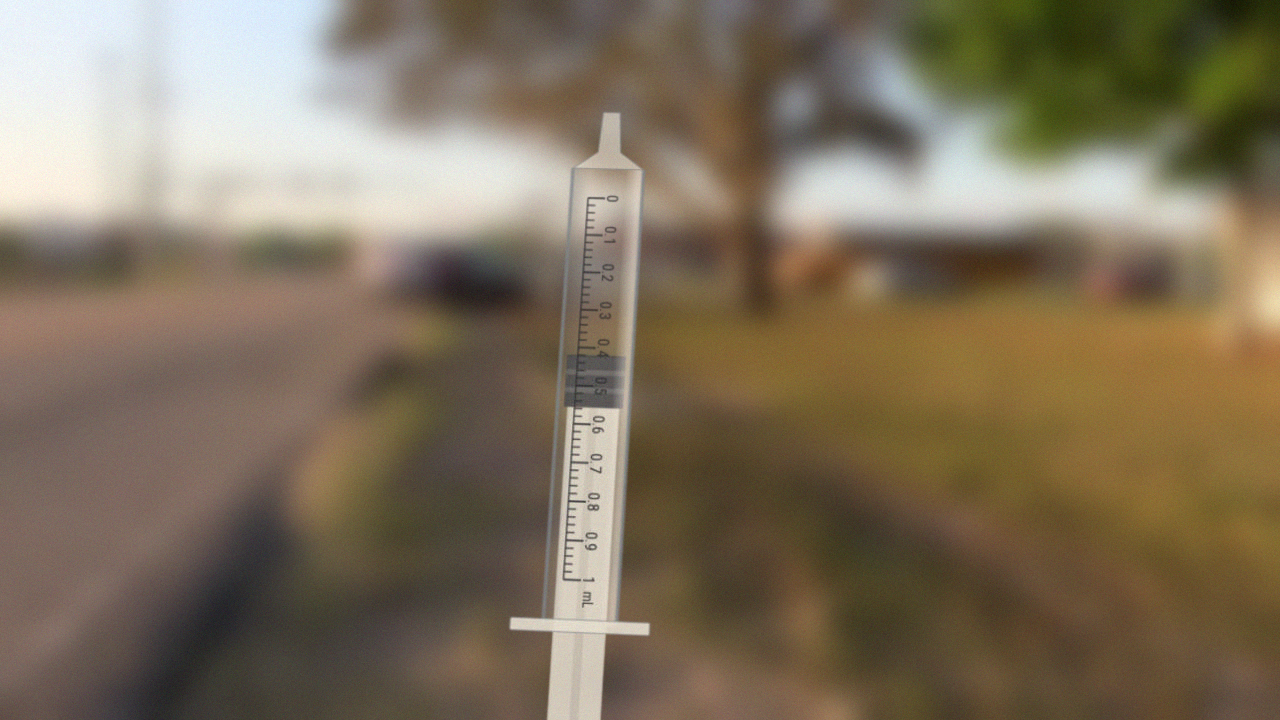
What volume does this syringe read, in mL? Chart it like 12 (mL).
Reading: 0.42 (mL)
